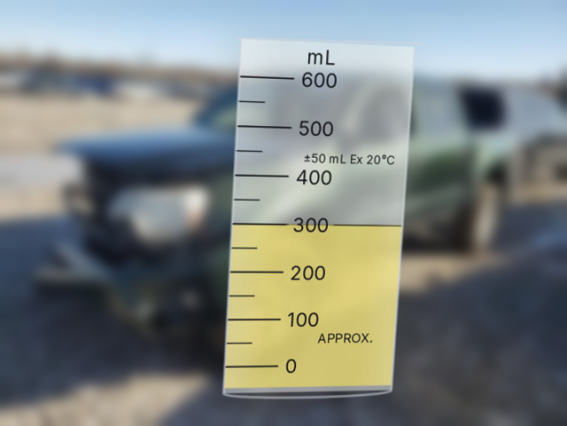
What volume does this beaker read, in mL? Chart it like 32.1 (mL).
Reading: 300 (mL)
